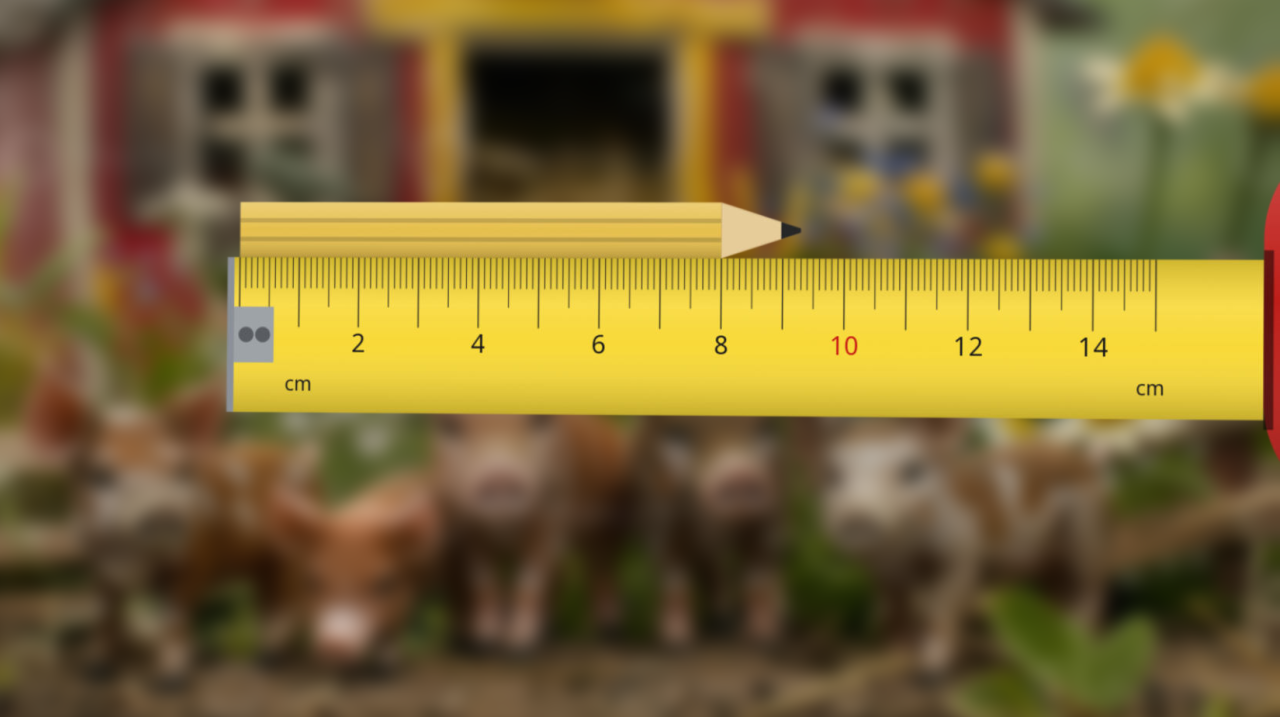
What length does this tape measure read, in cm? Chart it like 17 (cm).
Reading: 9.3 (cm)
